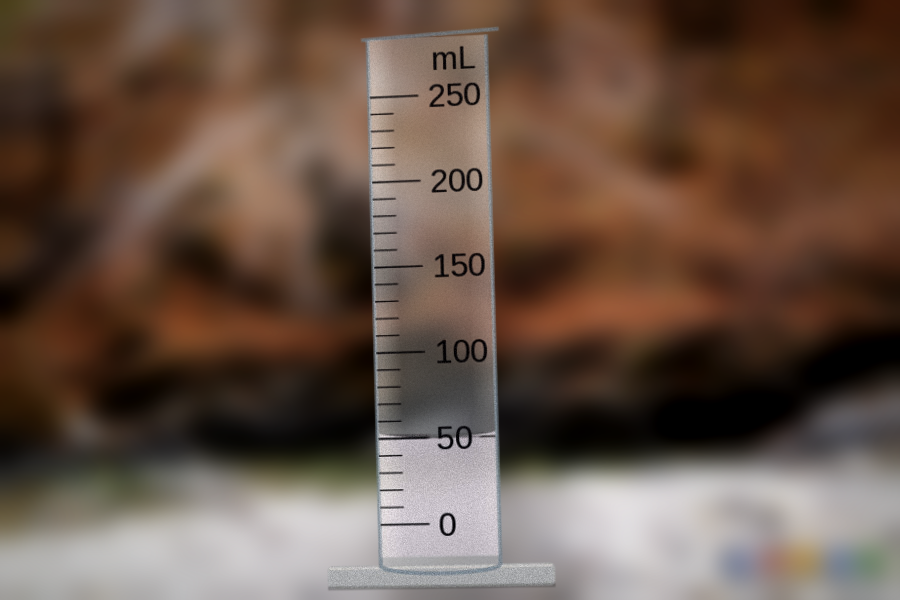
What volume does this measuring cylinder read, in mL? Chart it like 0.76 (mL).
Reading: 50 (mL)
